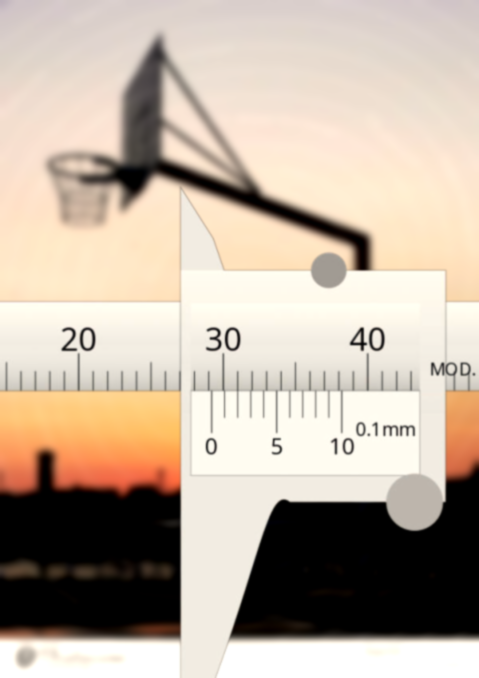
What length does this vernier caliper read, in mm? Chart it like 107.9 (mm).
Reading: 29.2 (mm)
